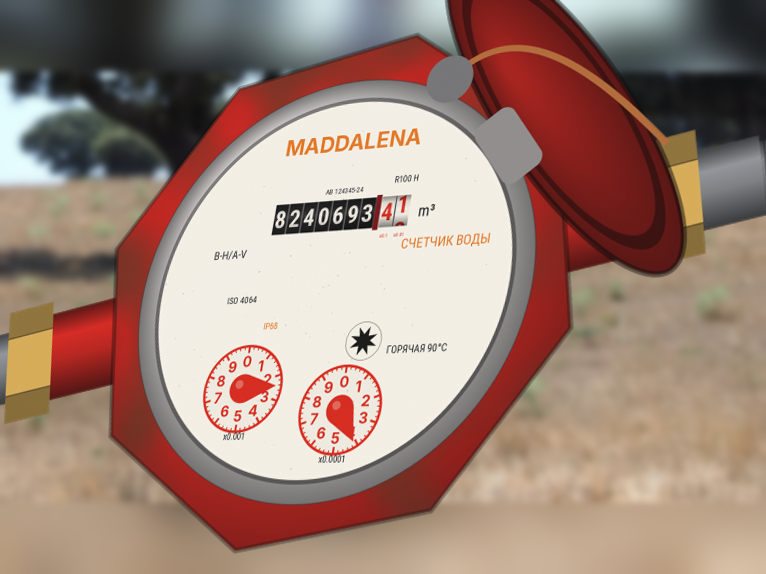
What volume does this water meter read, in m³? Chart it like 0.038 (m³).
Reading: 8240693.4124 (m³)
